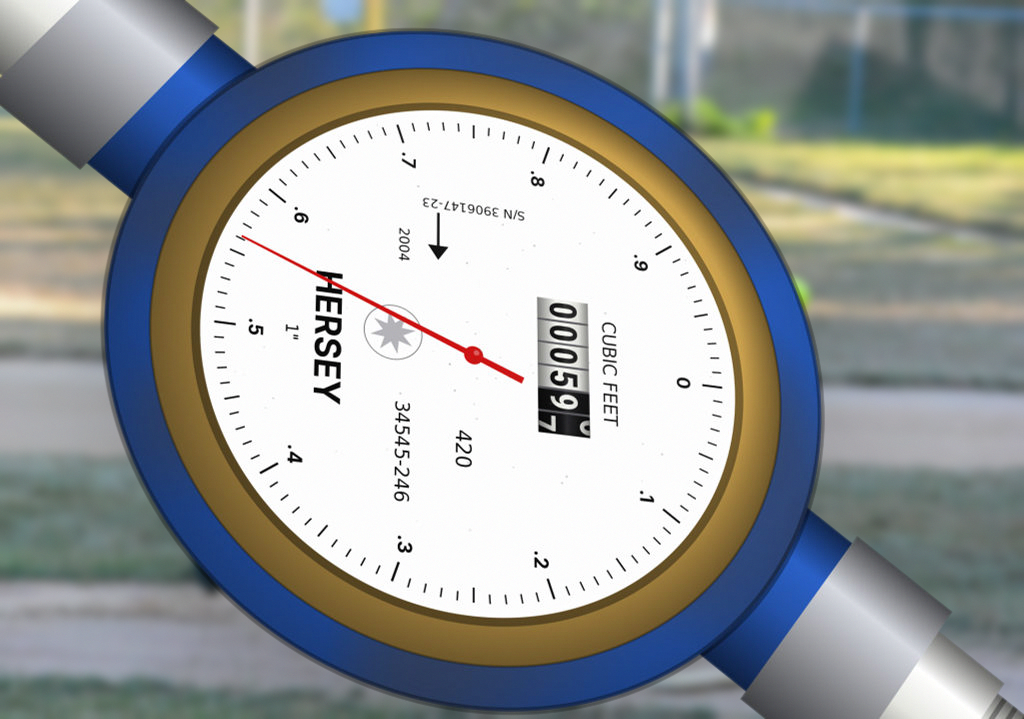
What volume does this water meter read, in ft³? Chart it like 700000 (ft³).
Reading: 596.56 (ft³)
